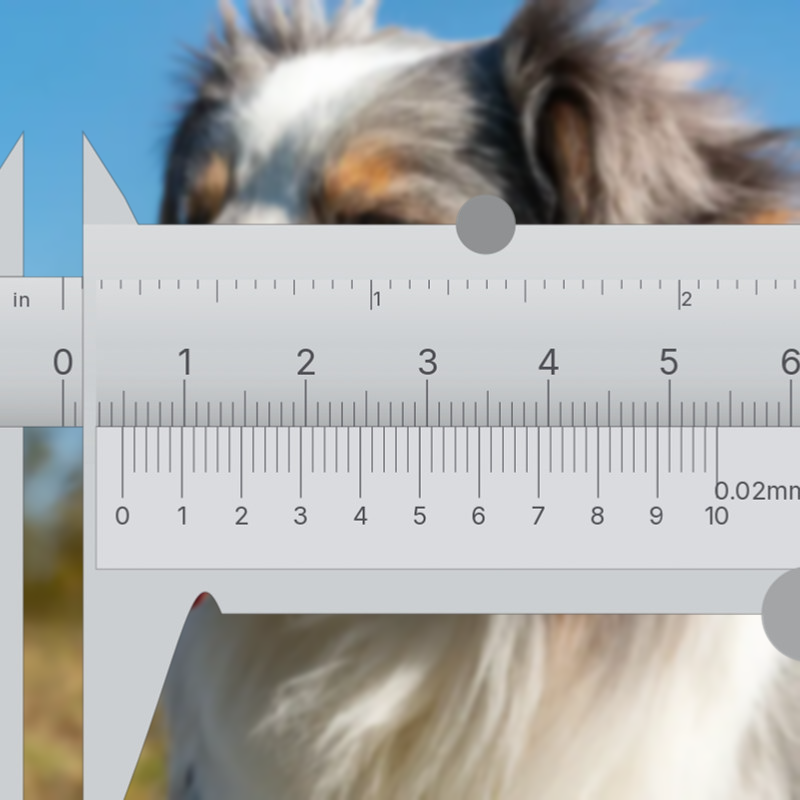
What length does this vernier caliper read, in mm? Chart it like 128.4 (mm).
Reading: 4.9 (mm)
